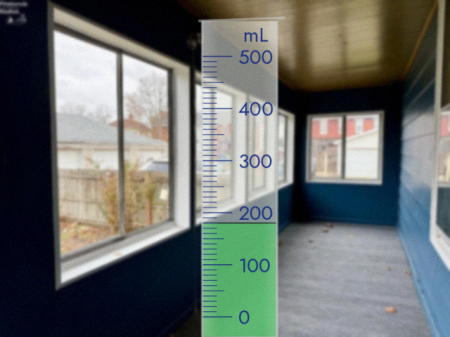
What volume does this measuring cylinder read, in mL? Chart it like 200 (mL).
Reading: 180 (mL)
